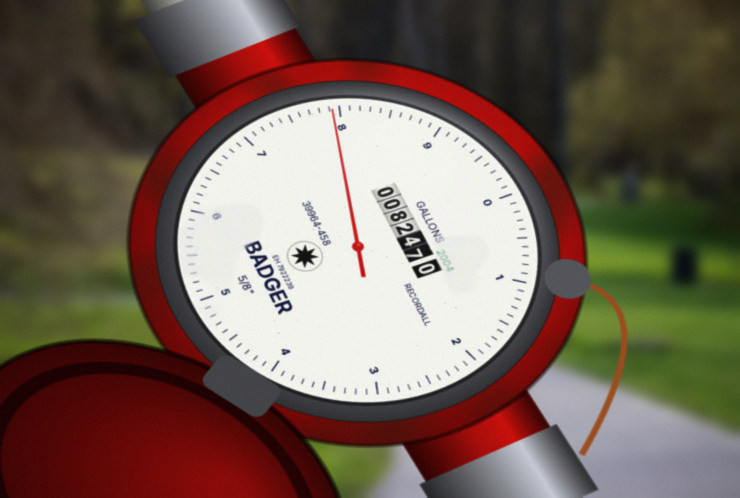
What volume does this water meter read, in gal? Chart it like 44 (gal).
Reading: 82467.9 (gal)
